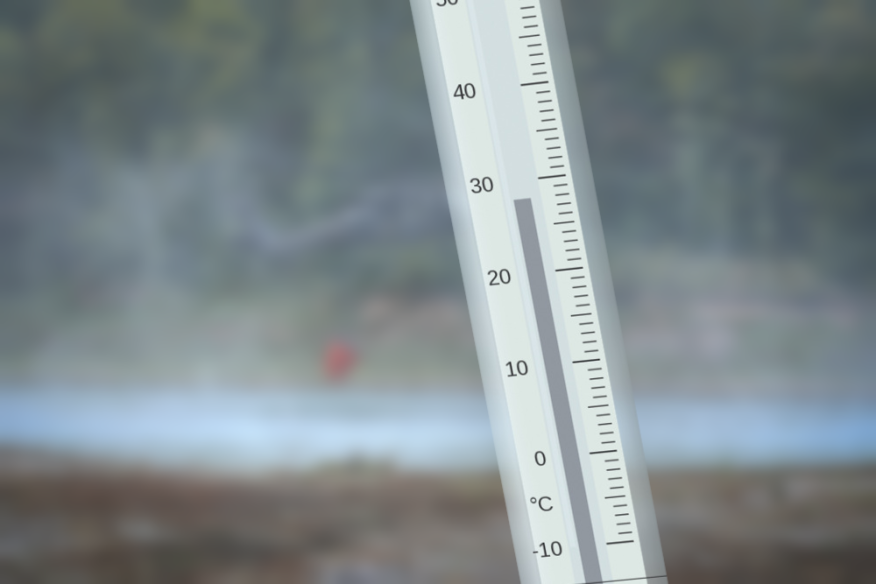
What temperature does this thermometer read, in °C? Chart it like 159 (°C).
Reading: 28 (°C)
